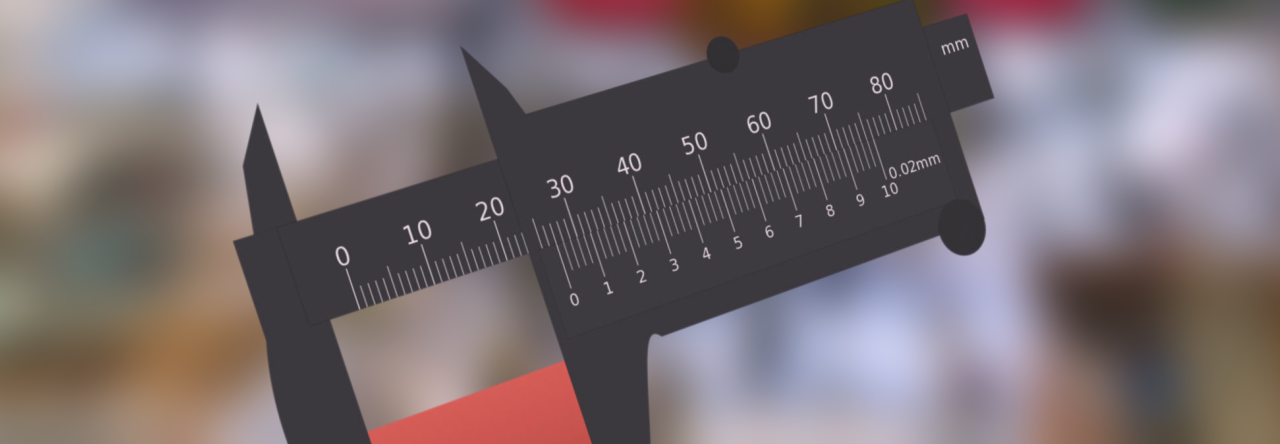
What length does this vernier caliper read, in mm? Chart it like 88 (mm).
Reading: 27.0 (mm)
